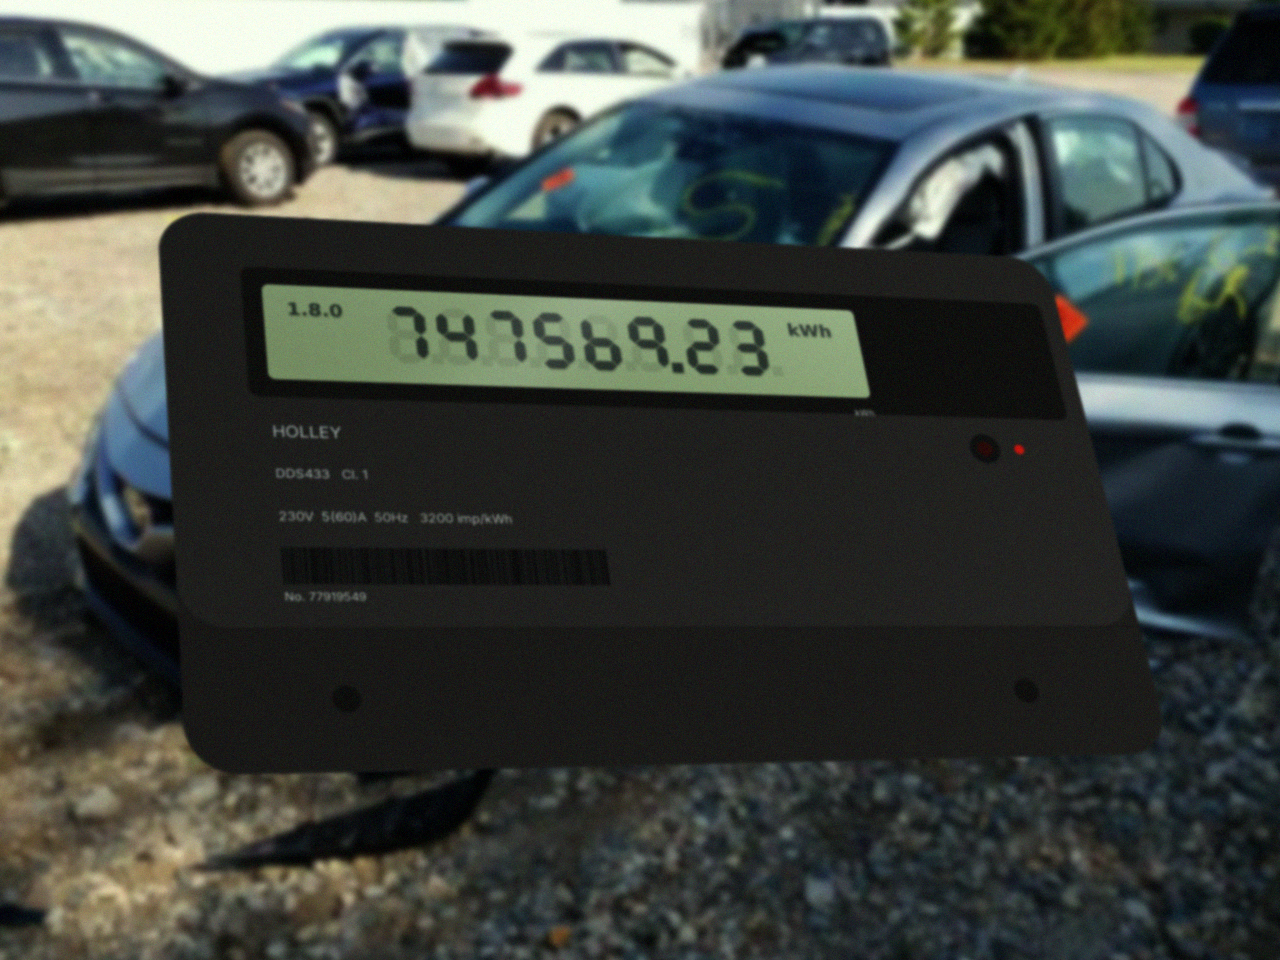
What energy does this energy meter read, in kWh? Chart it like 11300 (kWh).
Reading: 747569.23 (kWh)
